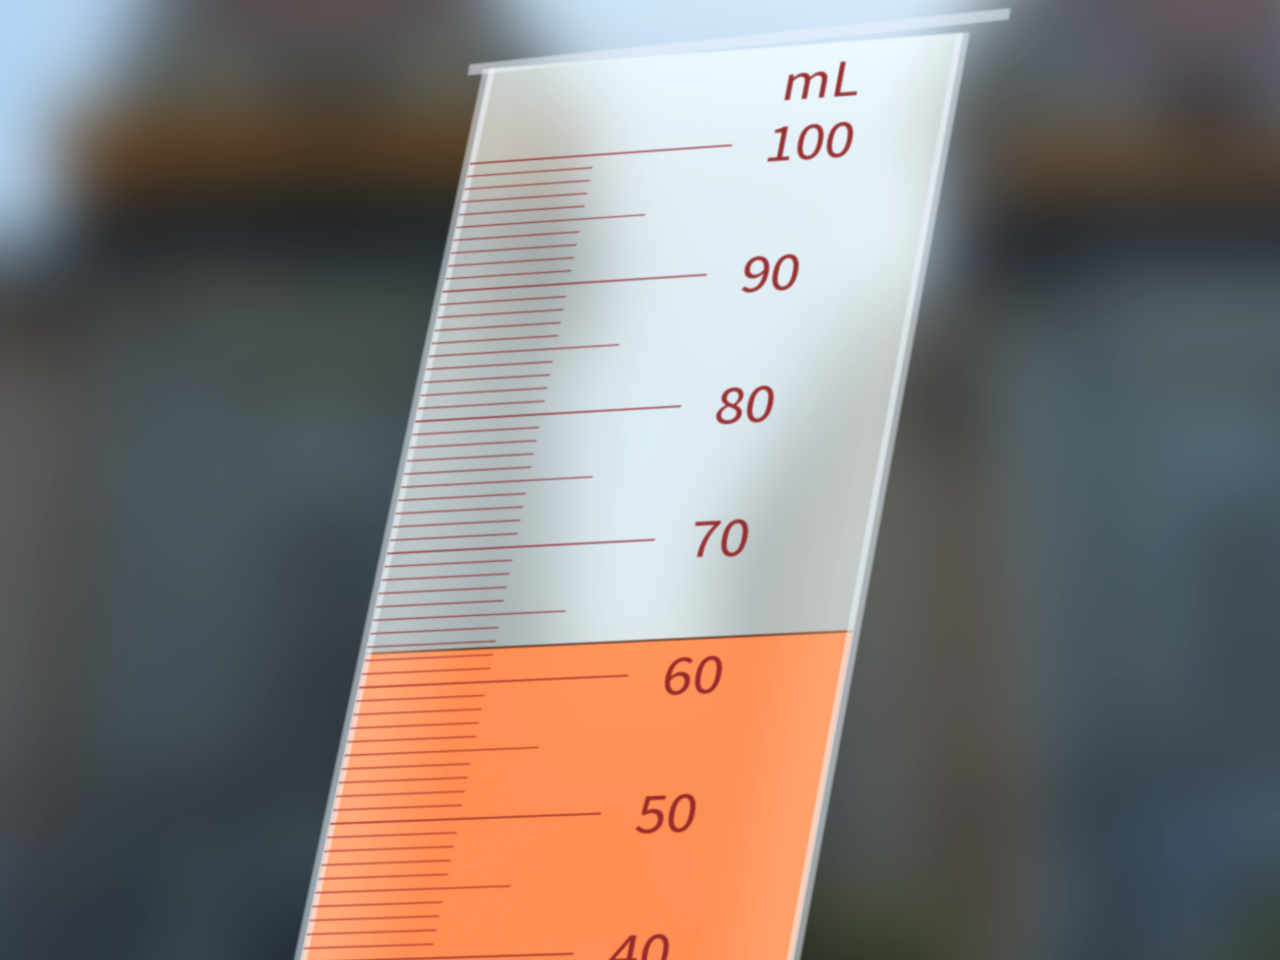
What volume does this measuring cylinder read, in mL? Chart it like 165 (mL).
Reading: 62.5 (mL)
